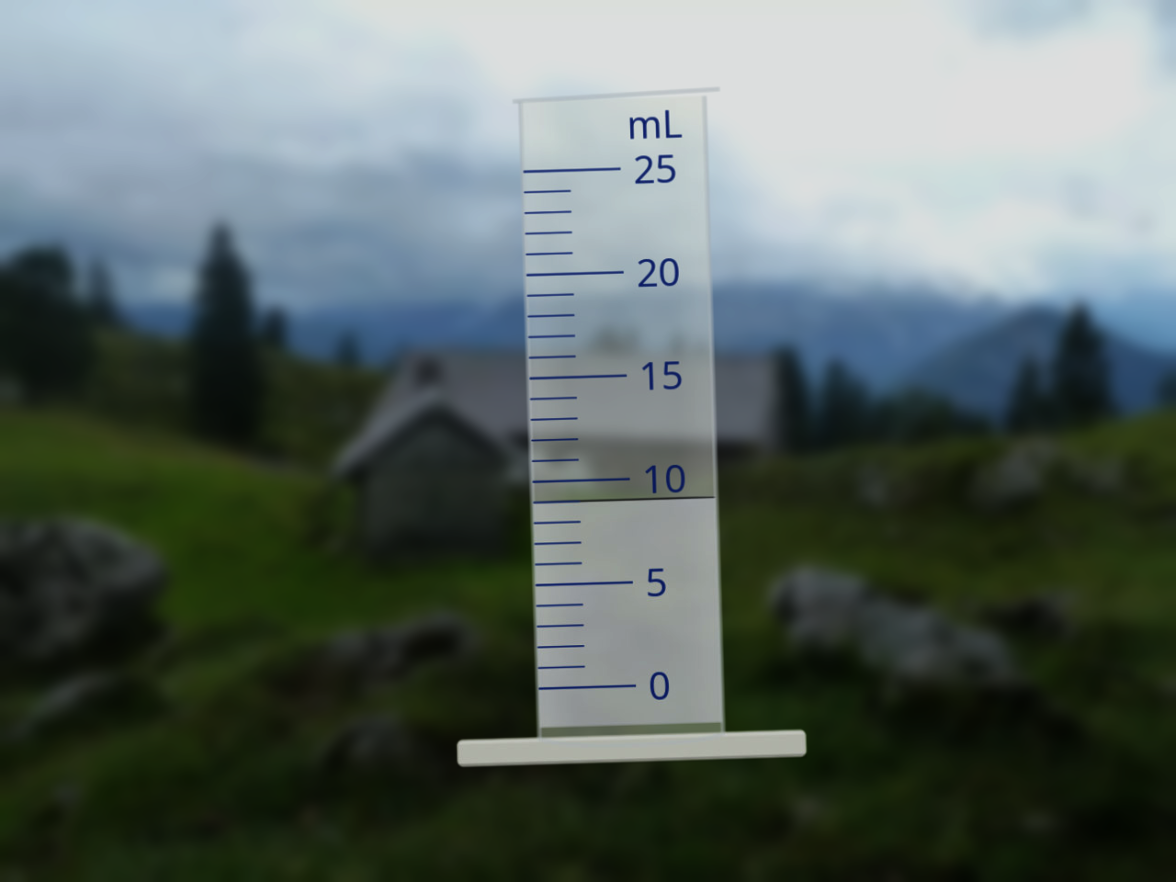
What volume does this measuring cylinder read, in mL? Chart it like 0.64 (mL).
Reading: 9 (mL)
